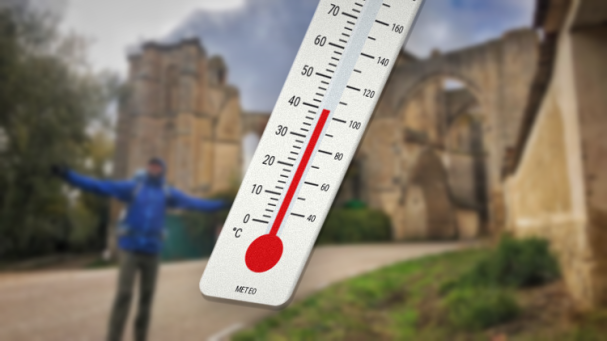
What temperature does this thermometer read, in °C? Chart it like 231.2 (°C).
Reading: 40 (°C)
